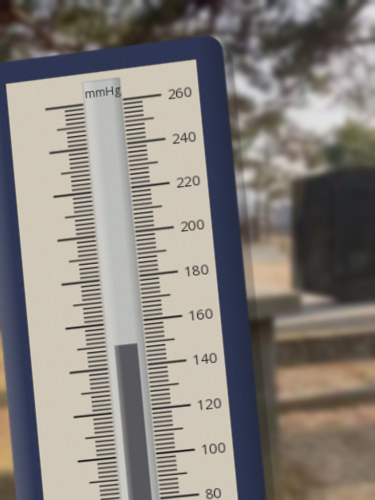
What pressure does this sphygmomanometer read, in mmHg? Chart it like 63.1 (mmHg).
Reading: 150 (mmHg)
